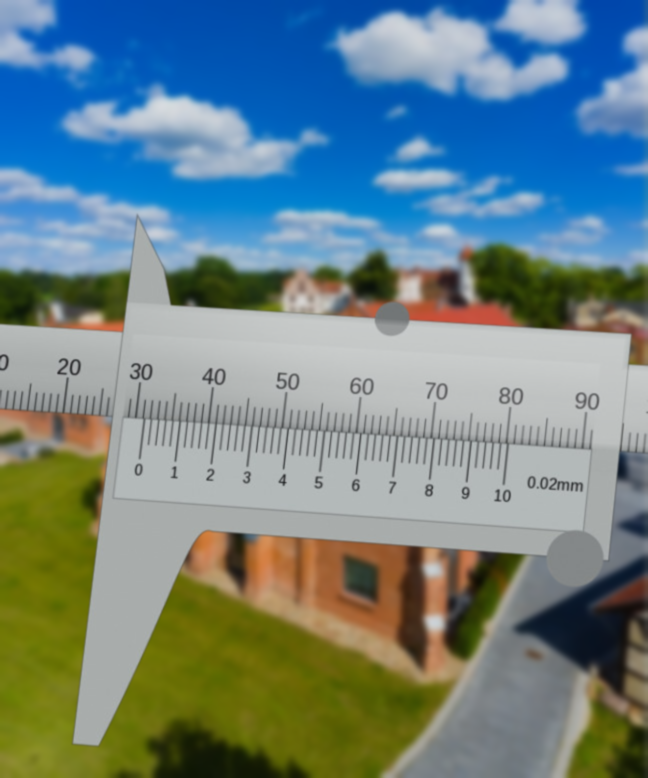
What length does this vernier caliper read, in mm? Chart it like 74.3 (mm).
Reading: 31.2 (mm)
